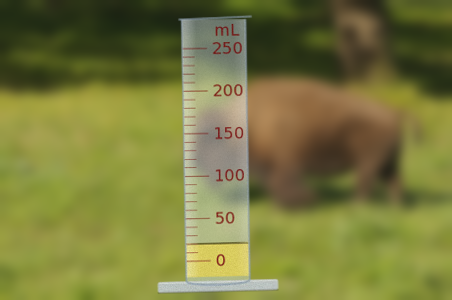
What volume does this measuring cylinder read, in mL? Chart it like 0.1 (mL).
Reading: 20 (mL)
